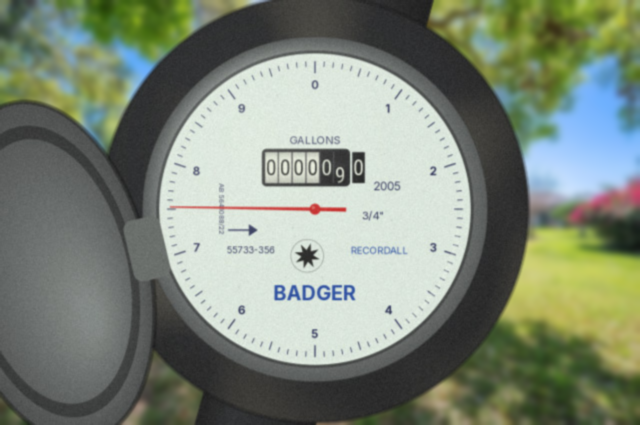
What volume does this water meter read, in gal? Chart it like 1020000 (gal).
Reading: 87.5 (gal)
